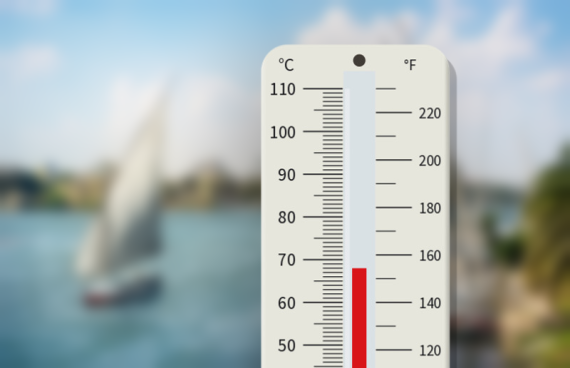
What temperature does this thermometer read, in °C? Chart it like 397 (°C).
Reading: 68 (°C)
